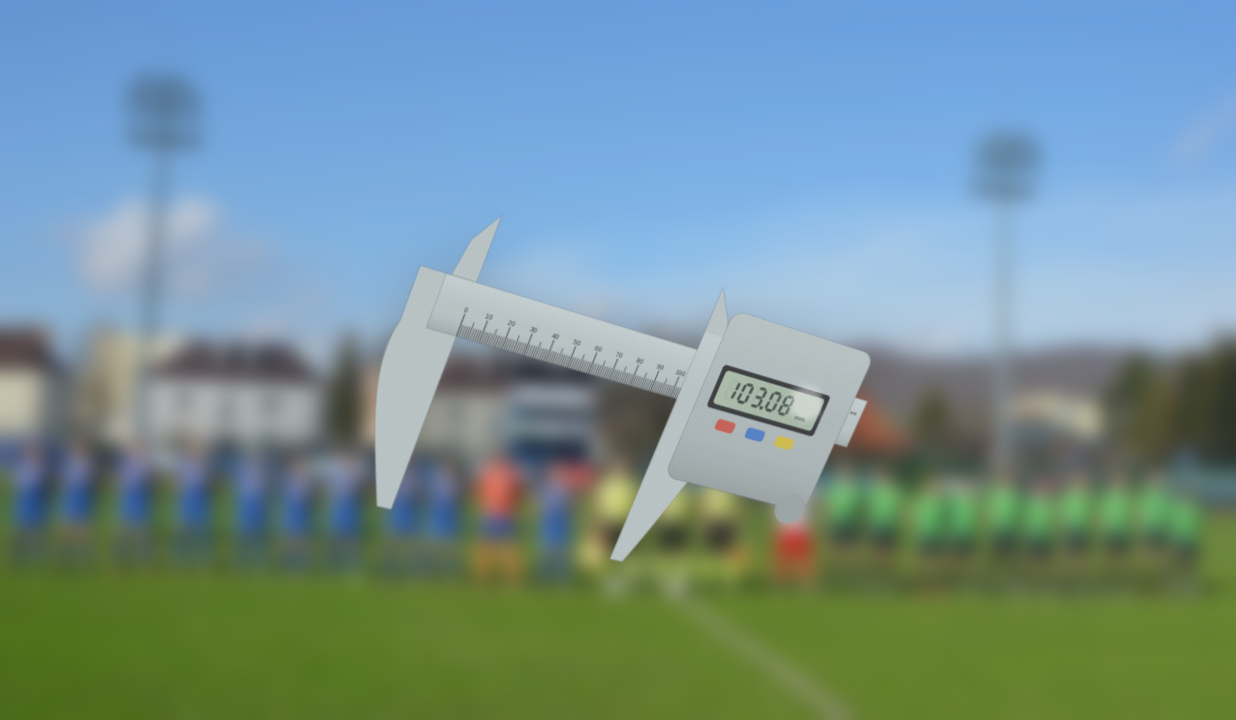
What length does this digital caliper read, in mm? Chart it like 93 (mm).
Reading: 103.08 (mm)
